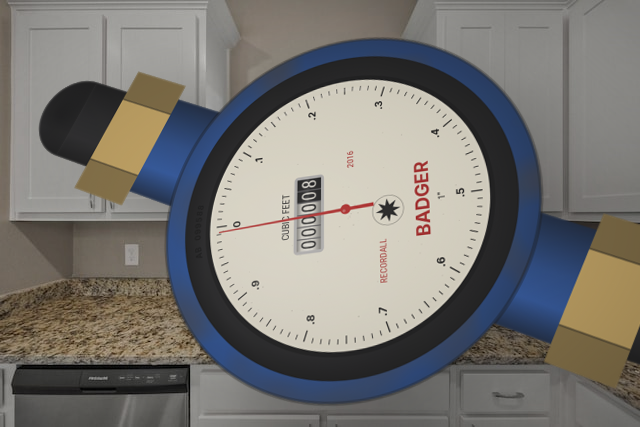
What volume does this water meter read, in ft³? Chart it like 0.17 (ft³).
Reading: 7.99 (ft³)
